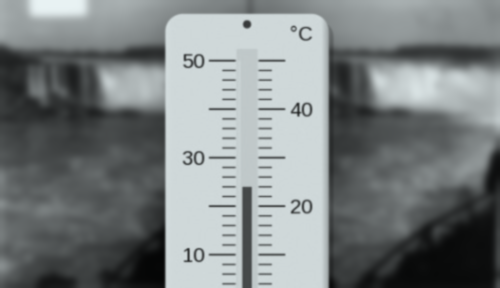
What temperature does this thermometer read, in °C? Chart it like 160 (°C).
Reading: 24 (°C)
